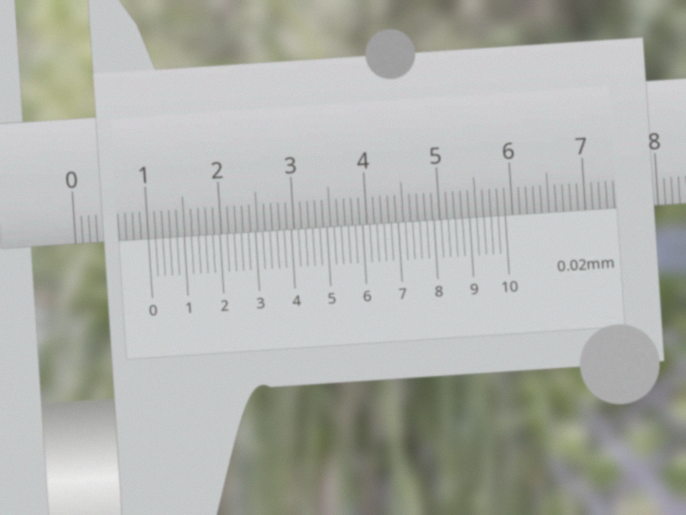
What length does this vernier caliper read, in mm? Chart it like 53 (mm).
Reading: 10.0 (mm)
